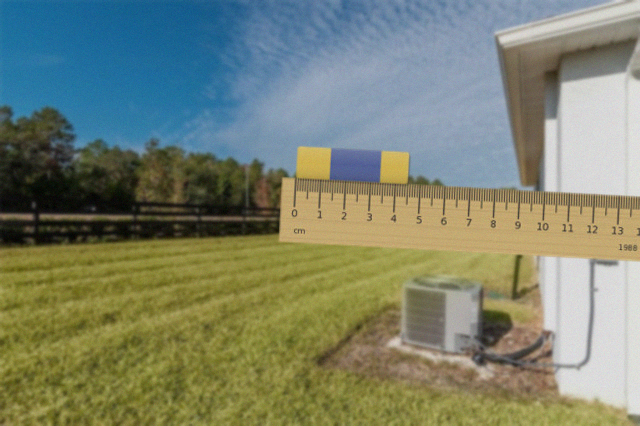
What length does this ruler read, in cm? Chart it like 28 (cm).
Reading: 4.5 (cm)
